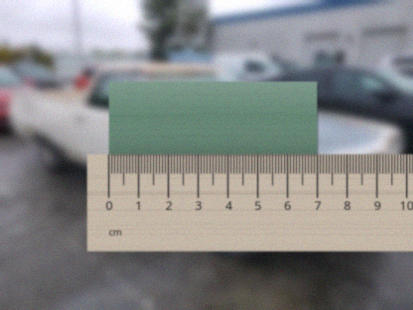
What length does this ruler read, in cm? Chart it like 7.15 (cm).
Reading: 7 (cm)
